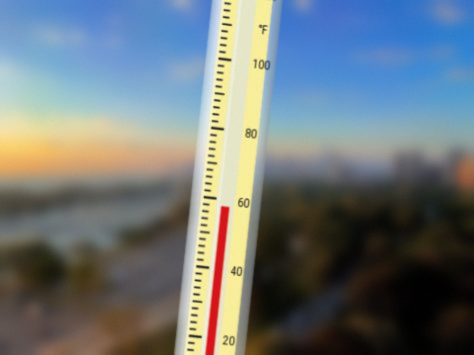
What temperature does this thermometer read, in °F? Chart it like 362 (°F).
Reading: 58 (°F)
